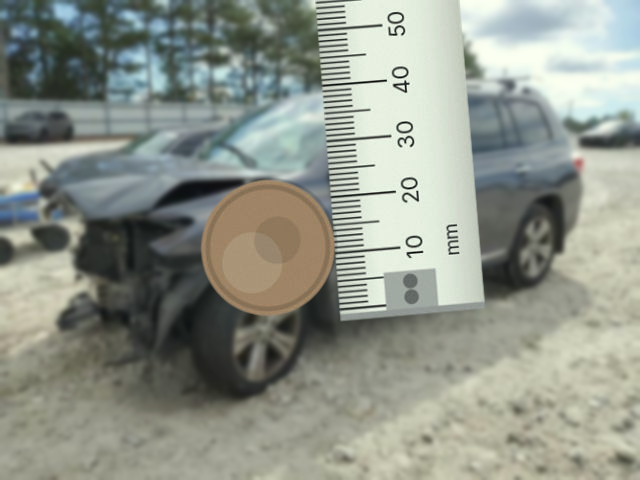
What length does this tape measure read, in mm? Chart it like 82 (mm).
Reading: 24 (mm)
